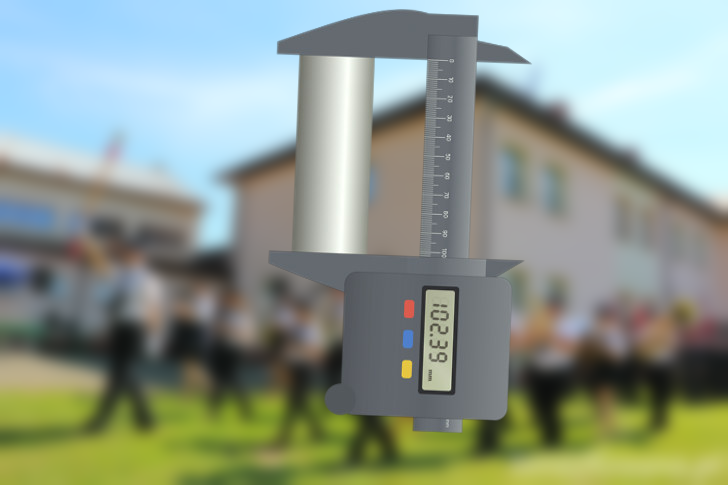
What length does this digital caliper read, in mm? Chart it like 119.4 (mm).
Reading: 102.39 (mm)
